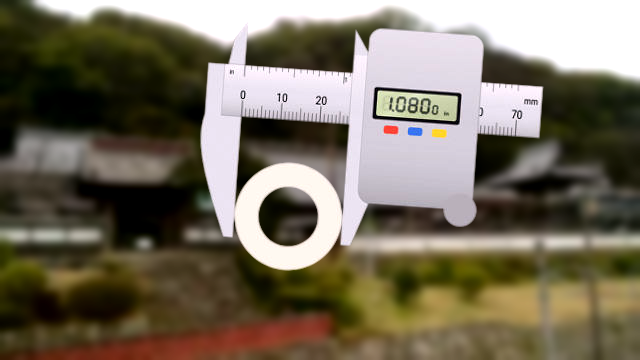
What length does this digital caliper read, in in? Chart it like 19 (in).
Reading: 1.0800 (in)
